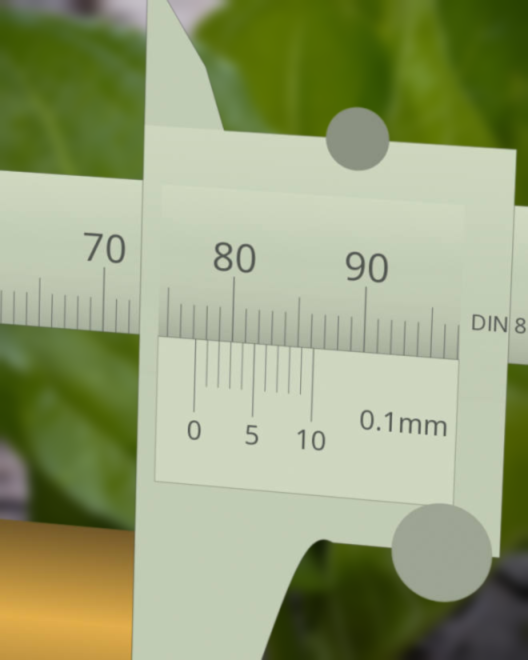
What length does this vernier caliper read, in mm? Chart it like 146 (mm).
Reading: 77.2 (mm)
